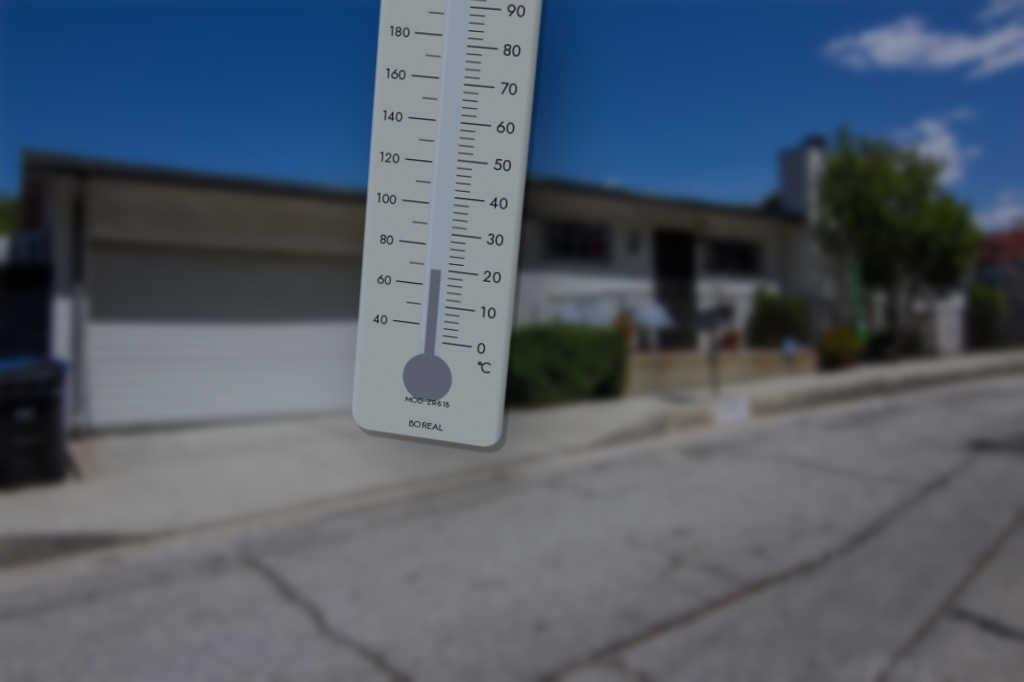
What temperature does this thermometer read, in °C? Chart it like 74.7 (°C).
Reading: 20 (°C)
